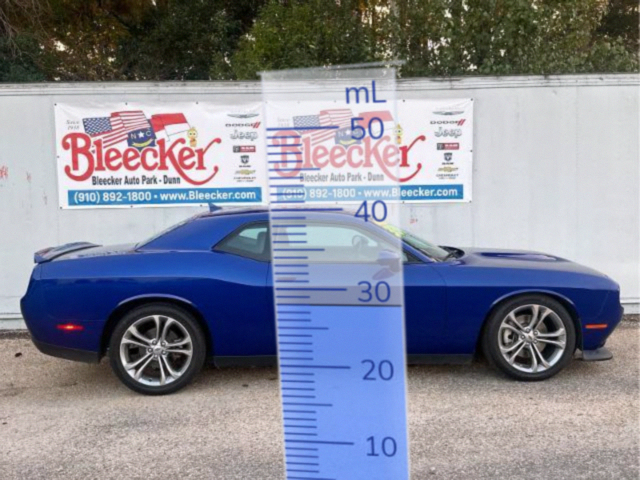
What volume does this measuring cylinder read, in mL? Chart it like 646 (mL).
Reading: 28 (mL)
